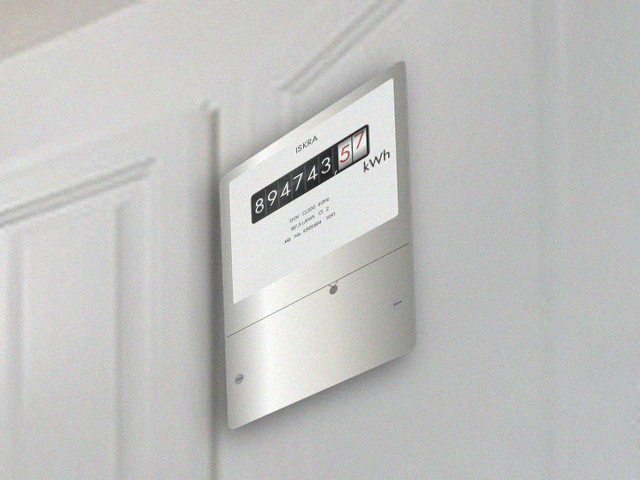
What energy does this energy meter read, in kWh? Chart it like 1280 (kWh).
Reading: 894743.57 (kWh)
